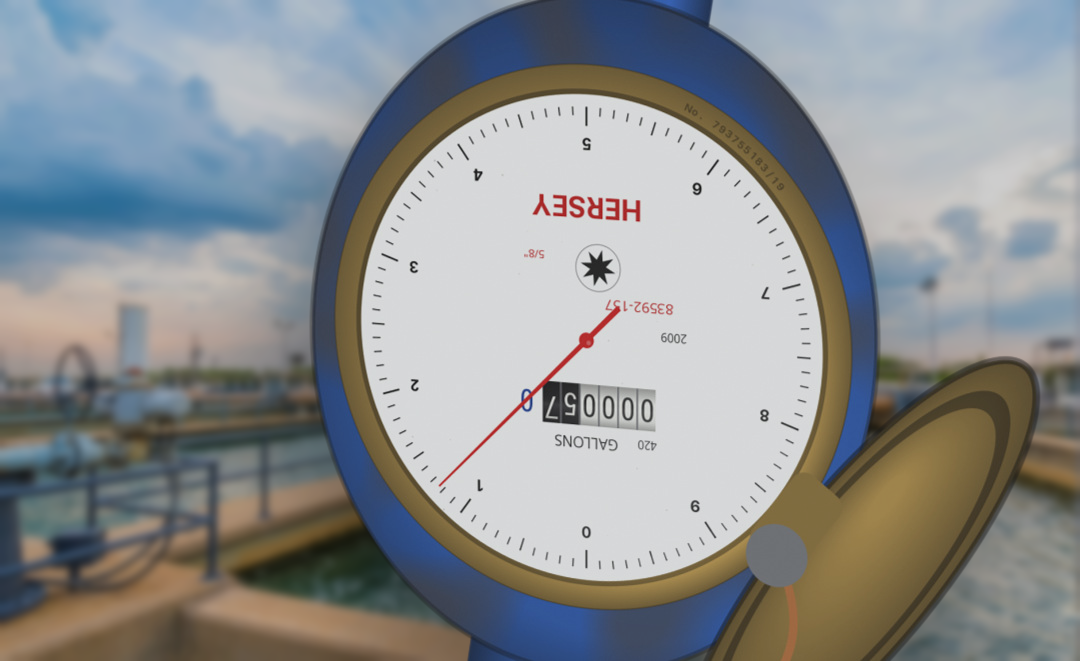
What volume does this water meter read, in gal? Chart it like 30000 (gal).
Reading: 571.2 (gal)
